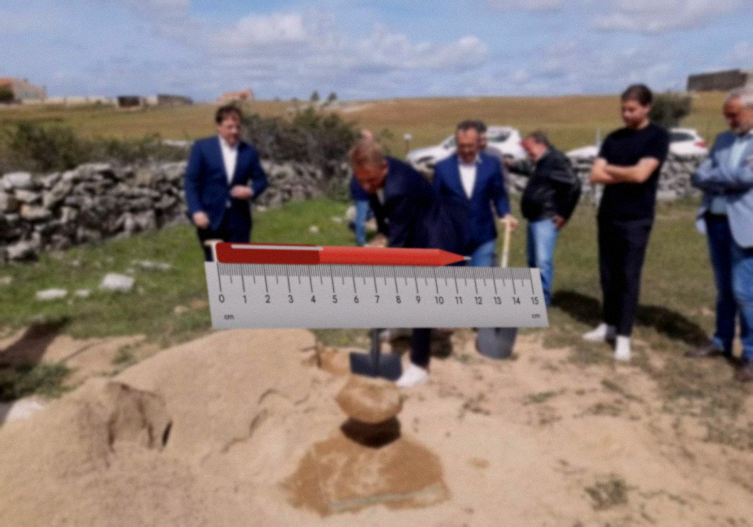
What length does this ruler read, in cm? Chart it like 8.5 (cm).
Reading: 12 (cm)
